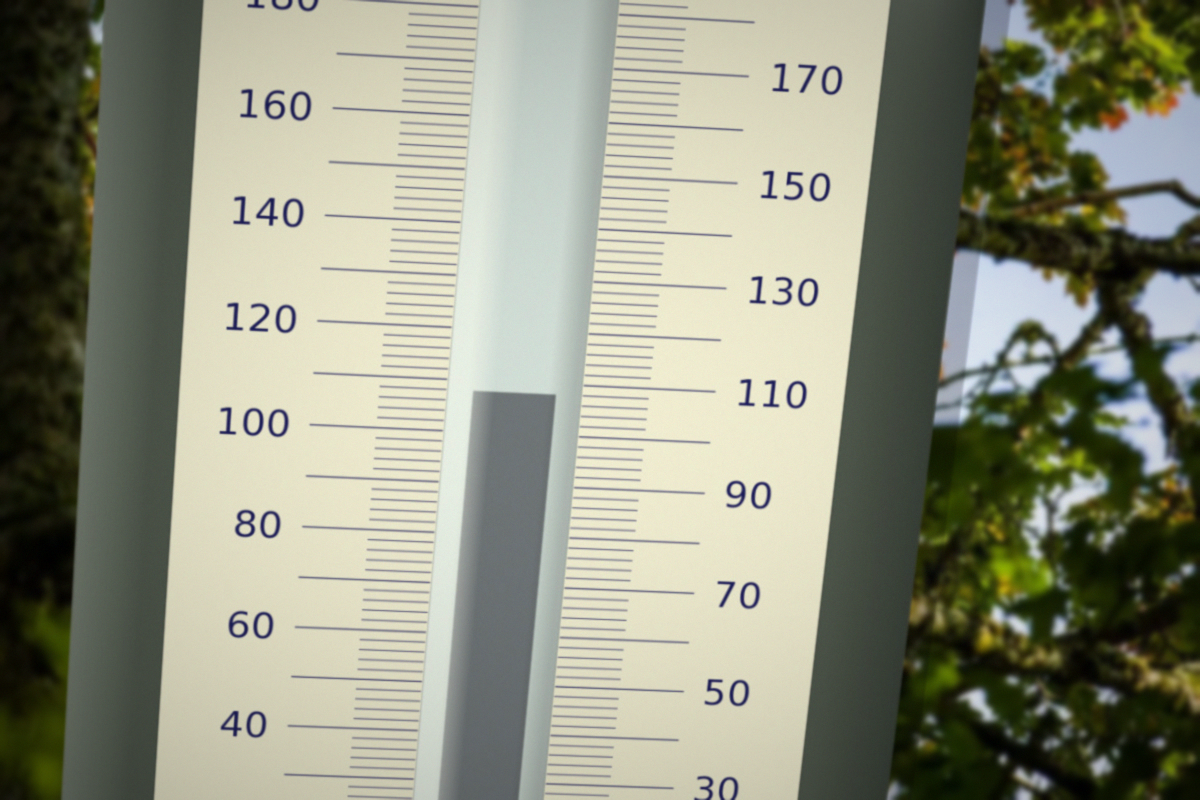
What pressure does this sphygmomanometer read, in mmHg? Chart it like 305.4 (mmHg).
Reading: 108 (mmHg)
